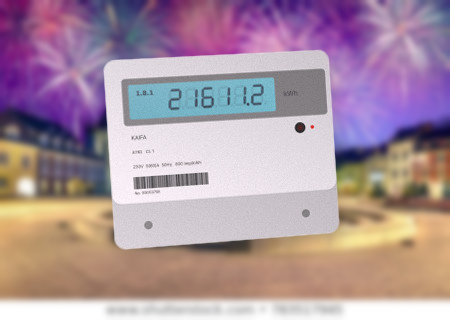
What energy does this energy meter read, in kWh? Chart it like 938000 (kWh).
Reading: 21611.2 (kWh)
